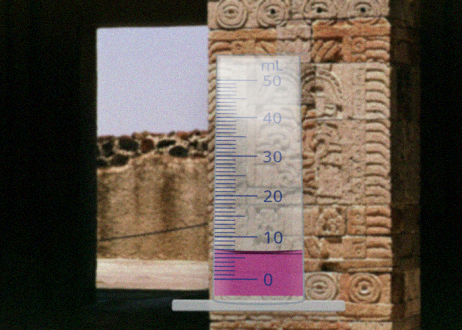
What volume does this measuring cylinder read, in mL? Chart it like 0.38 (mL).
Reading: 6 (mL)
